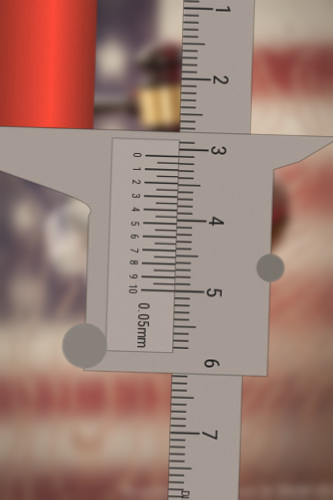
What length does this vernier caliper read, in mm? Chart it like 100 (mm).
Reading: 31.0 (mm)
